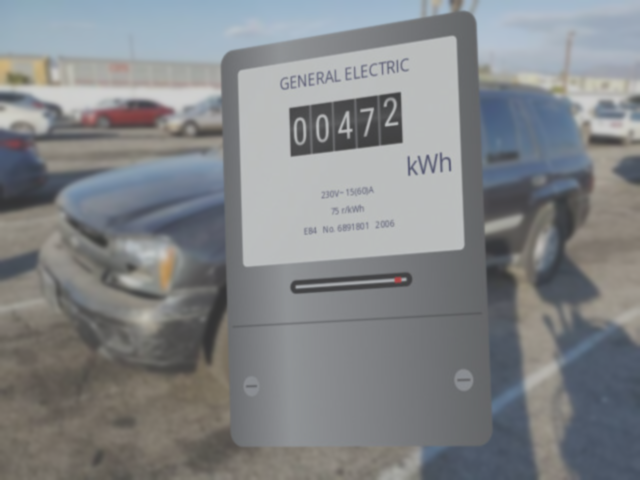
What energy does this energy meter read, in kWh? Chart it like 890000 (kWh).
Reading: 472 (kWh)
